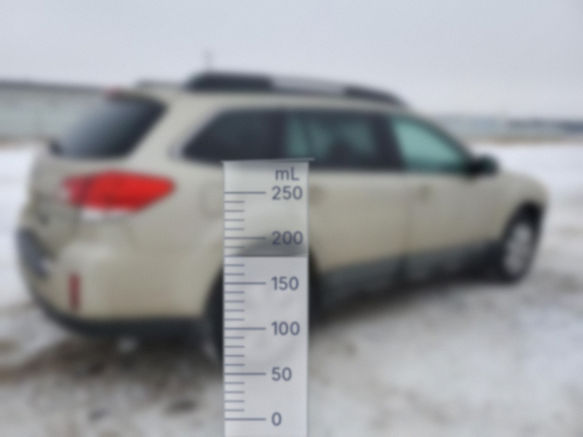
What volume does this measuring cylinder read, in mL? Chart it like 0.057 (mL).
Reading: 180 (mL)
